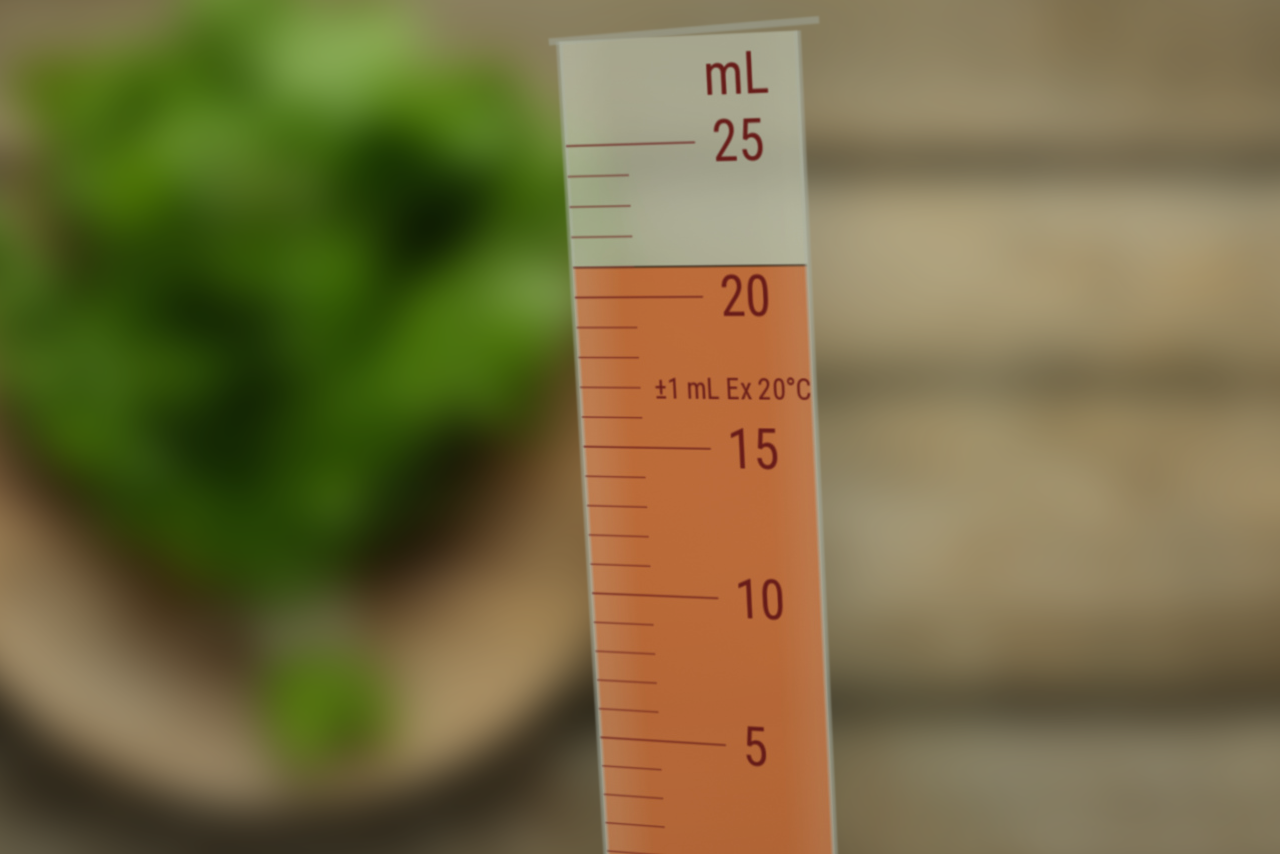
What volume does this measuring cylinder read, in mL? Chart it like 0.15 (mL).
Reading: 21 (mL)
